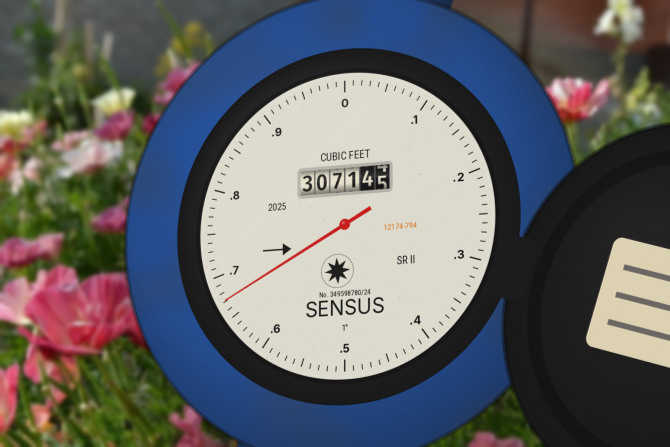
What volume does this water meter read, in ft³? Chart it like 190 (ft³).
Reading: 307144.67 (ft³)
